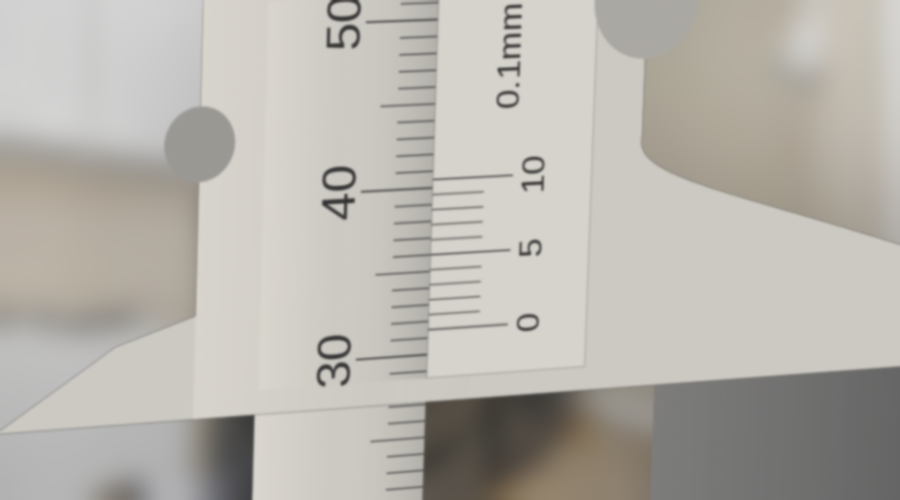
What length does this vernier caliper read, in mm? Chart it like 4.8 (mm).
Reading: 31.5 (mm)
